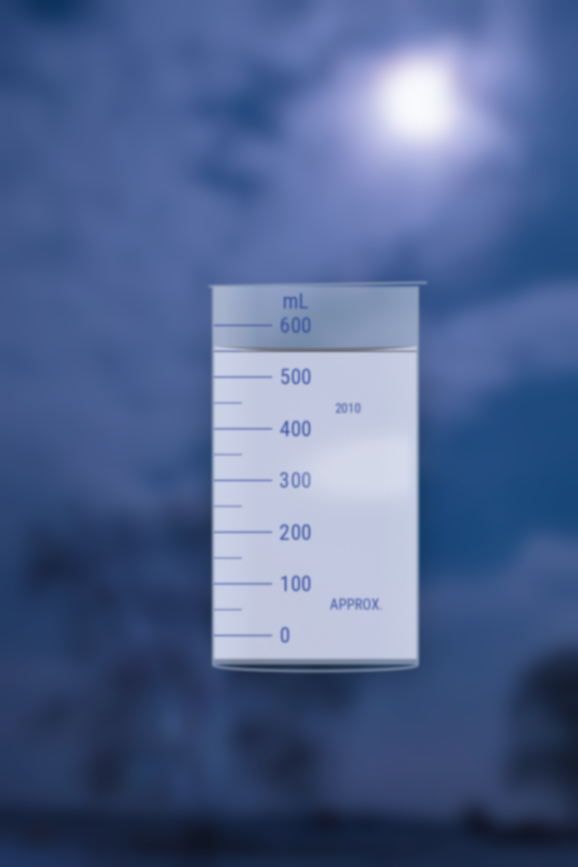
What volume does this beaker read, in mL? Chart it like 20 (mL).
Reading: 550 (mL)
